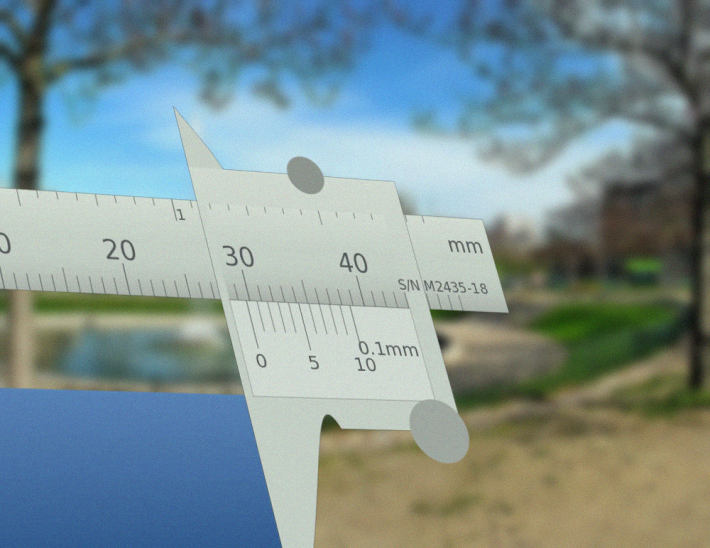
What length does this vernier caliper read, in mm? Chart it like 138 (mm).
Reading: 29.7 (mm)
